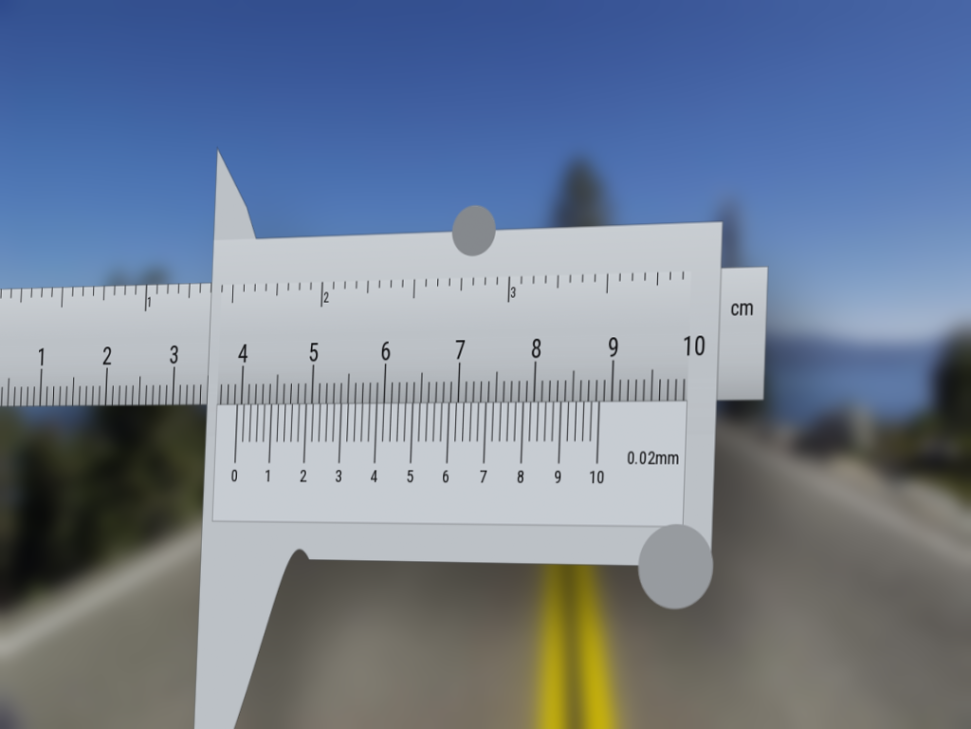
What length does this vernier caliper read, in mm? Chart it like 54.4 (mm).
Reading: 39.4 (mm)
